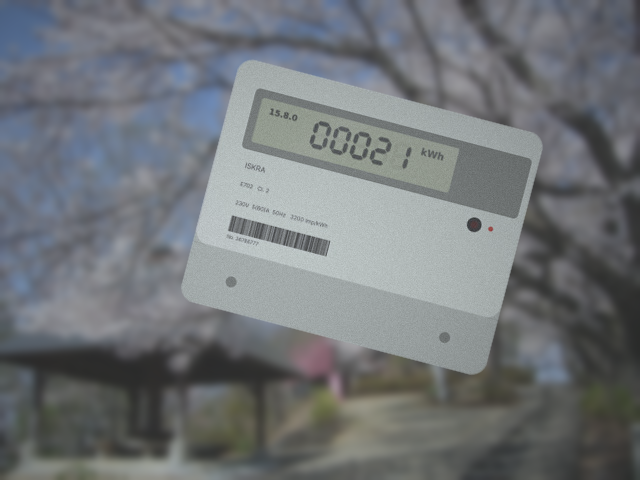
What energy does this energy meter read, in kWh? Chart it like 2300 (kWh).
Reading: 21 (kWh)
